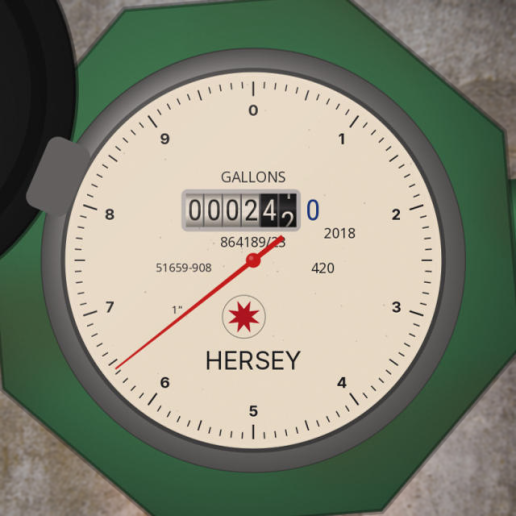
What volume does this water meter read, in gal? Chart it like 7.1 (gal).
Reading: 2416.4 (gal)
